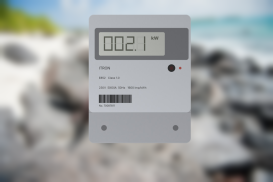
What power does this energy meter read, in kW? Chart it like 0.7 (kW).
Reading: 2.1 (kW)
